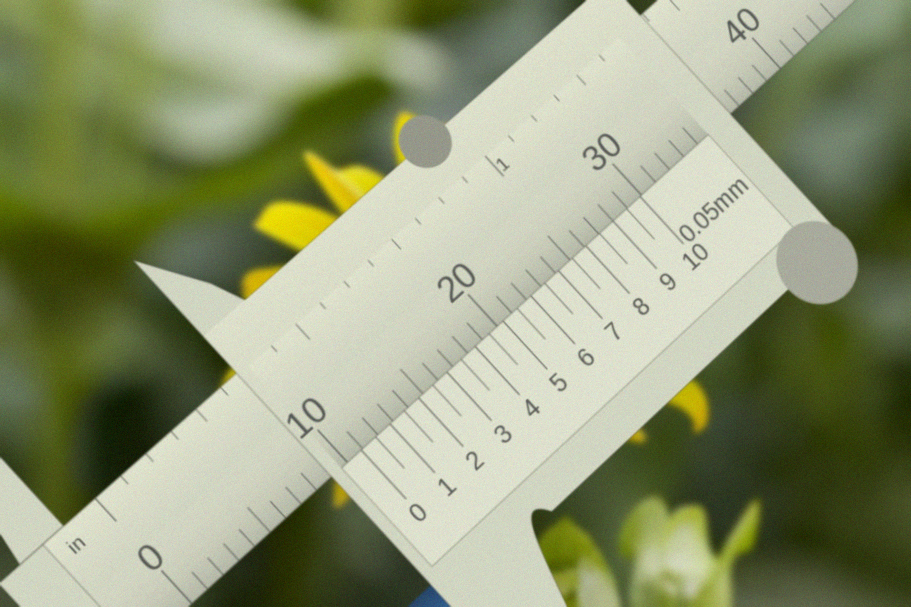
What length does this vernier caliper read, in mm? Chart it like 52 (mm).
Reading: 10.9 (mm)
